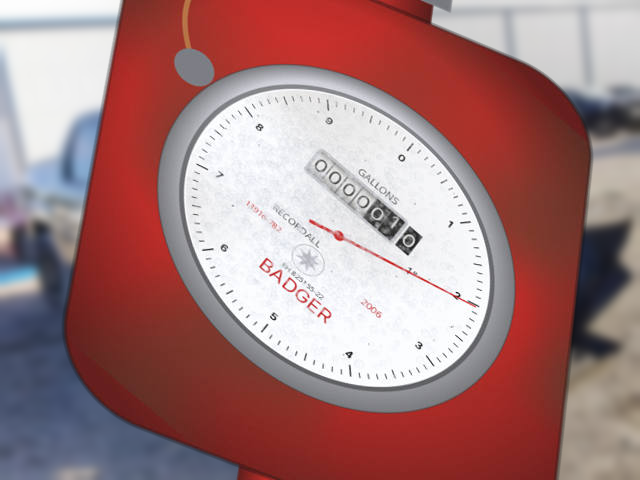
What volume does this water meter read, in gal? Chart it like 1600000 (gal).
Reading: 12.0 (gal)
